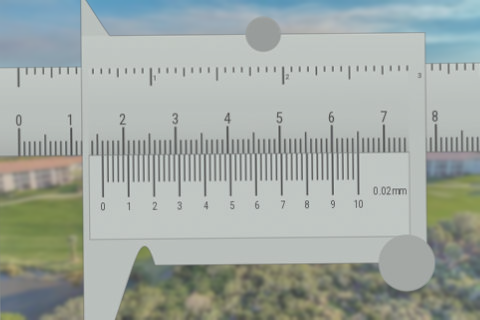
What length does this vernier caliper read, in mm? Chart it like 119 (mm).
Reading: 16.0 (mm)
